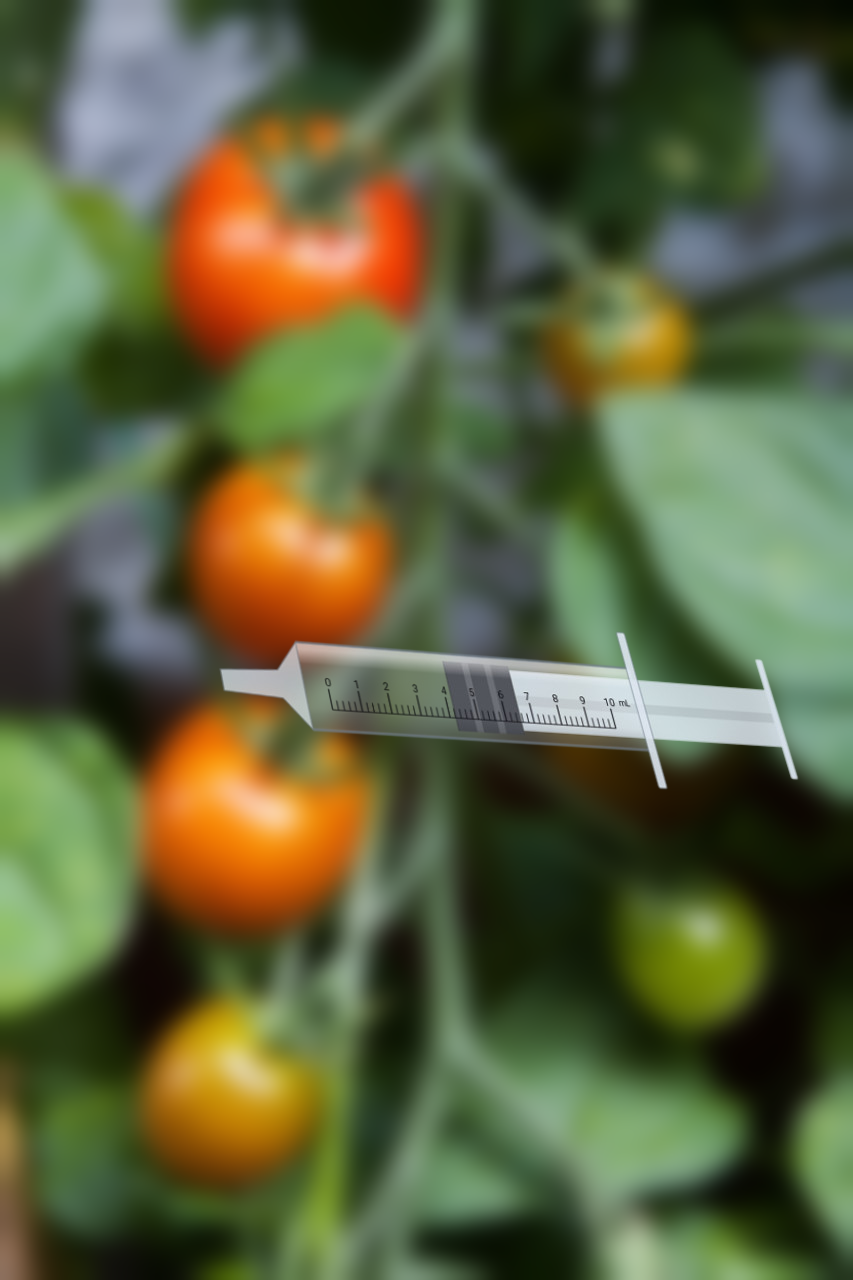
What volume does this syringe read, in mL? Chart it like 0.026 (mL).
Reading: 4.2 (mL)
